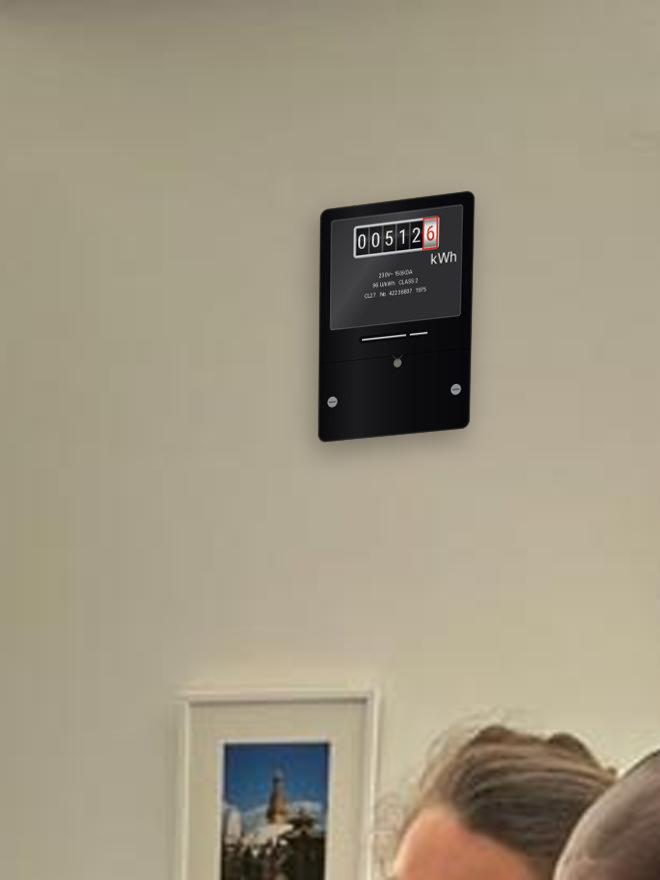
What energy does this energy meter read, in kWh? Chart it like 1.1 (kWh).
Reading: 512.6 (kWh)
